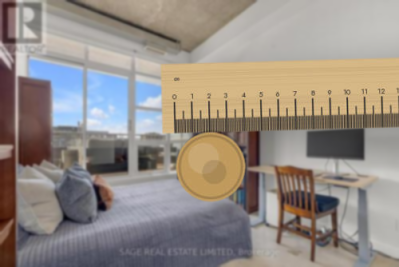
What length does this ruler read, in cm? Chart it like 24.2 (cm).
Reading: 4 (cm)
